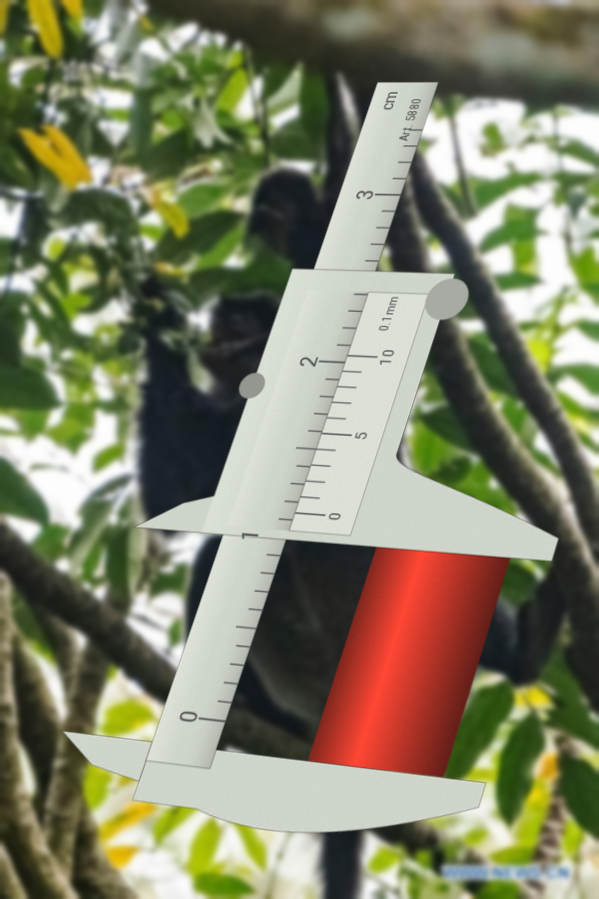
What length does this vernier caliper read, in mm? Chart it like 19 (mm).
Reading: 11.4 (mm)
